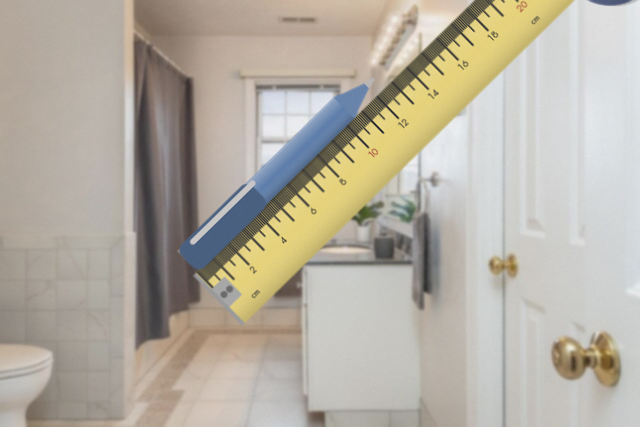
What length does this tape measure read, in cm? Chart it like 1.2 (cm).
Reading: 12.5 (cm)
